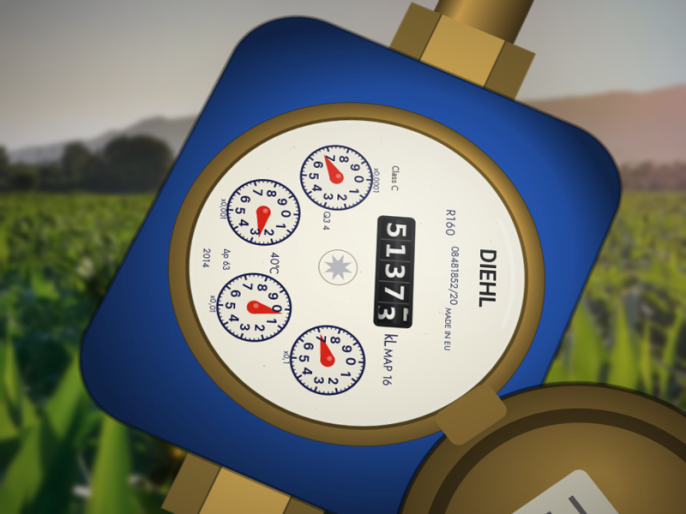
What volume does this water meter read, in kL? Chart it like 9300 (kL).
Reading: 51372.7026 (kL)
